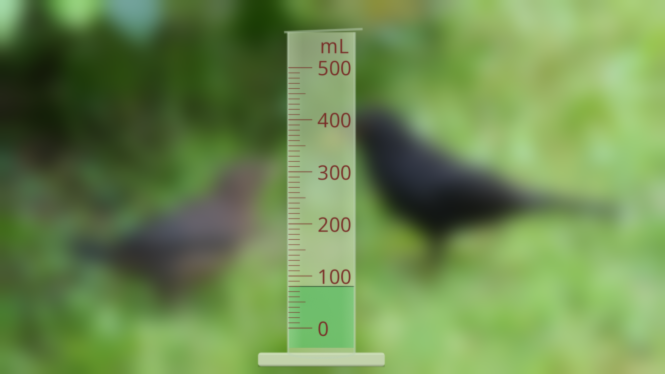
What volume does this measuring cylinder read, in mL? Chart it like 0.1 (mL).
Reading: 80 (mL)
